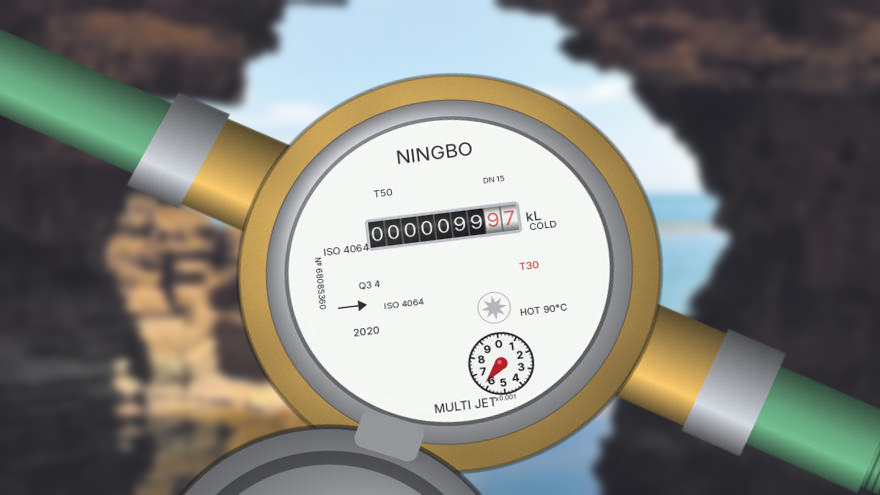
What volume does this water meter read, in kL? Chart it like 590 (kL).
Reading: 99.976 (kL)
